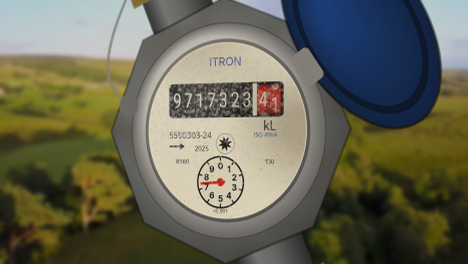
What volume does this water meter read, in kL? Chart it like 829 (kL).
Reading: 9717323.407 (kL)
